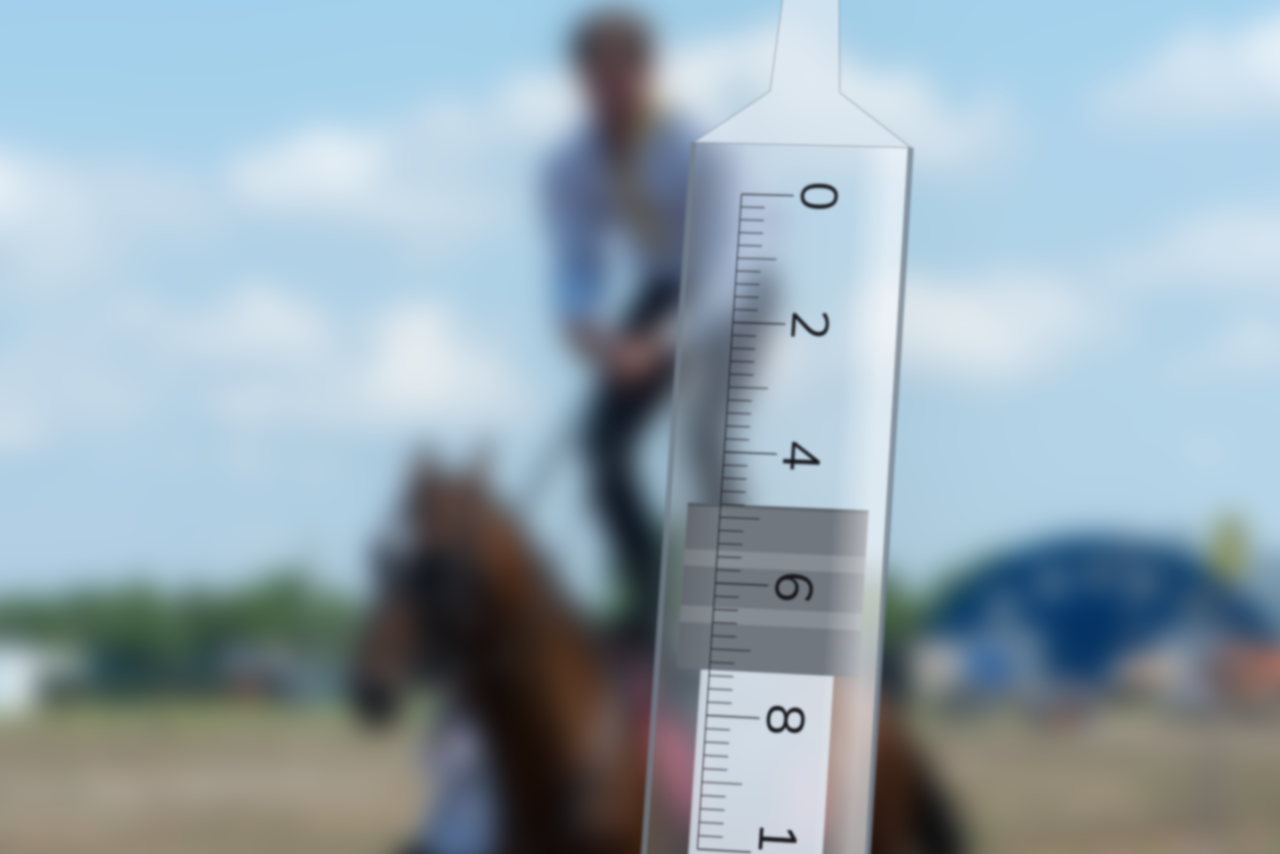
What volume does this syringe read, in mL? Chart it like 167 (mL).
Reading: 4.8 (mL)
